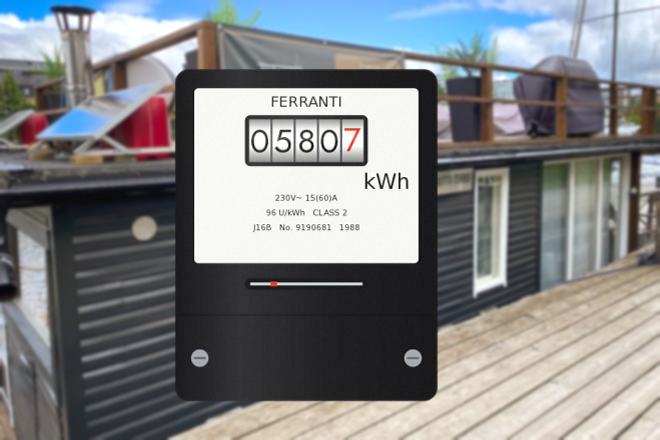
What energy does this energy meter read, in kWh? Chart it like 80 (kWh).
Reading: 580.7 (kWh)
